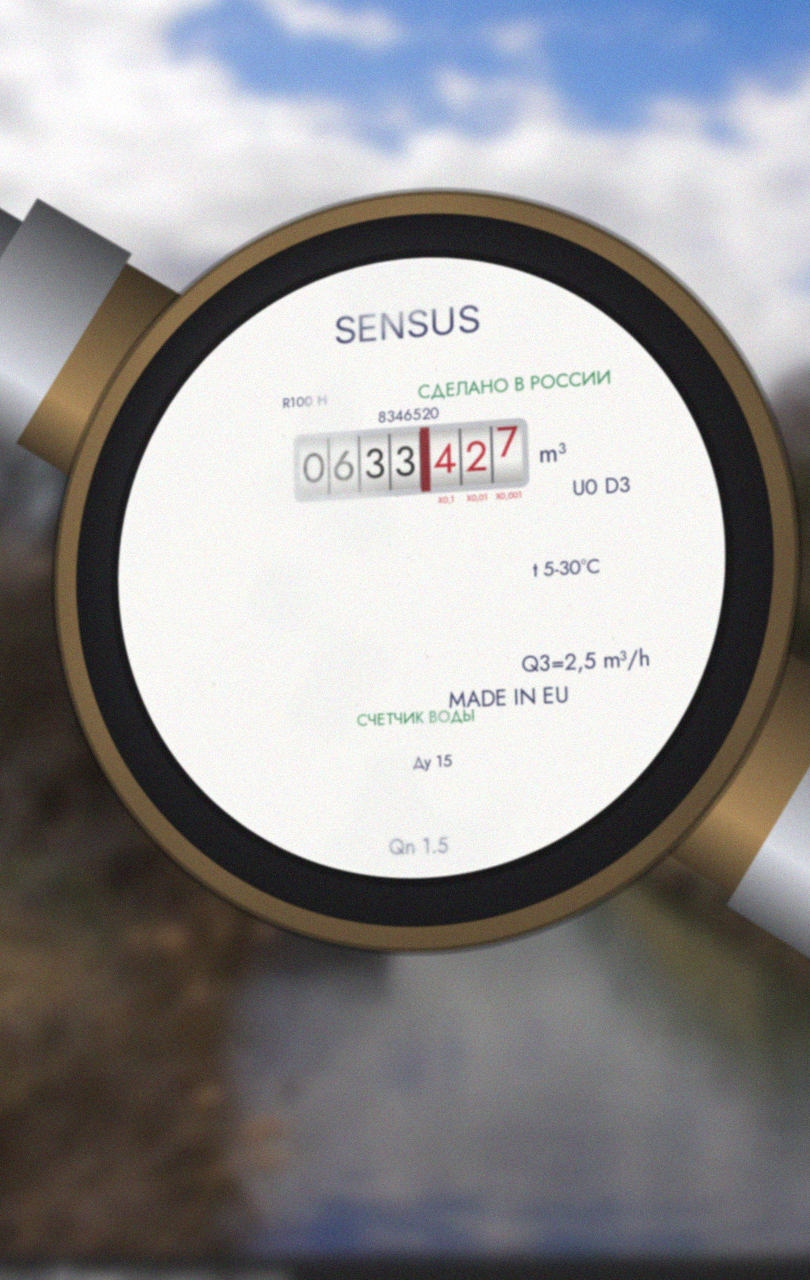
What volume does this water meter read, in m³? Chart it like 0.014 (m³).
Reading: 633.427 (m³)
